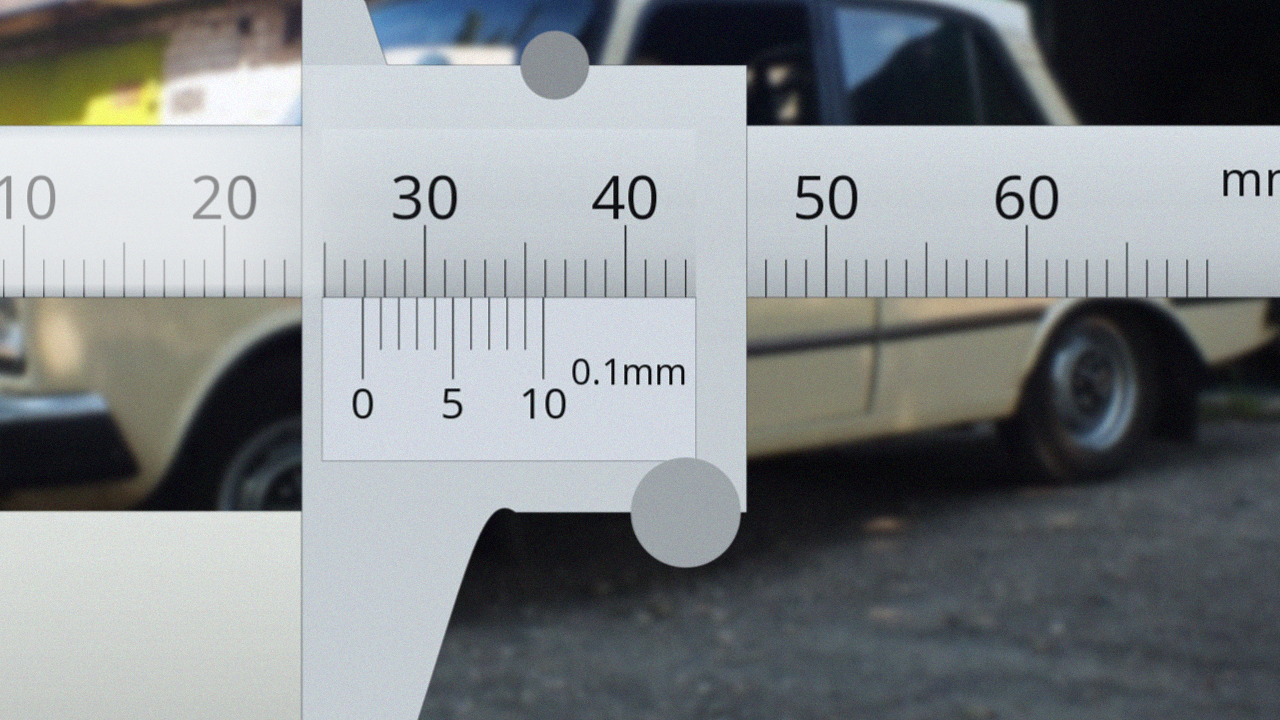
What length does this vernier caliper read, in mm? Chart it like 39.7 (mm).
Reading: 26.9 (mm)
